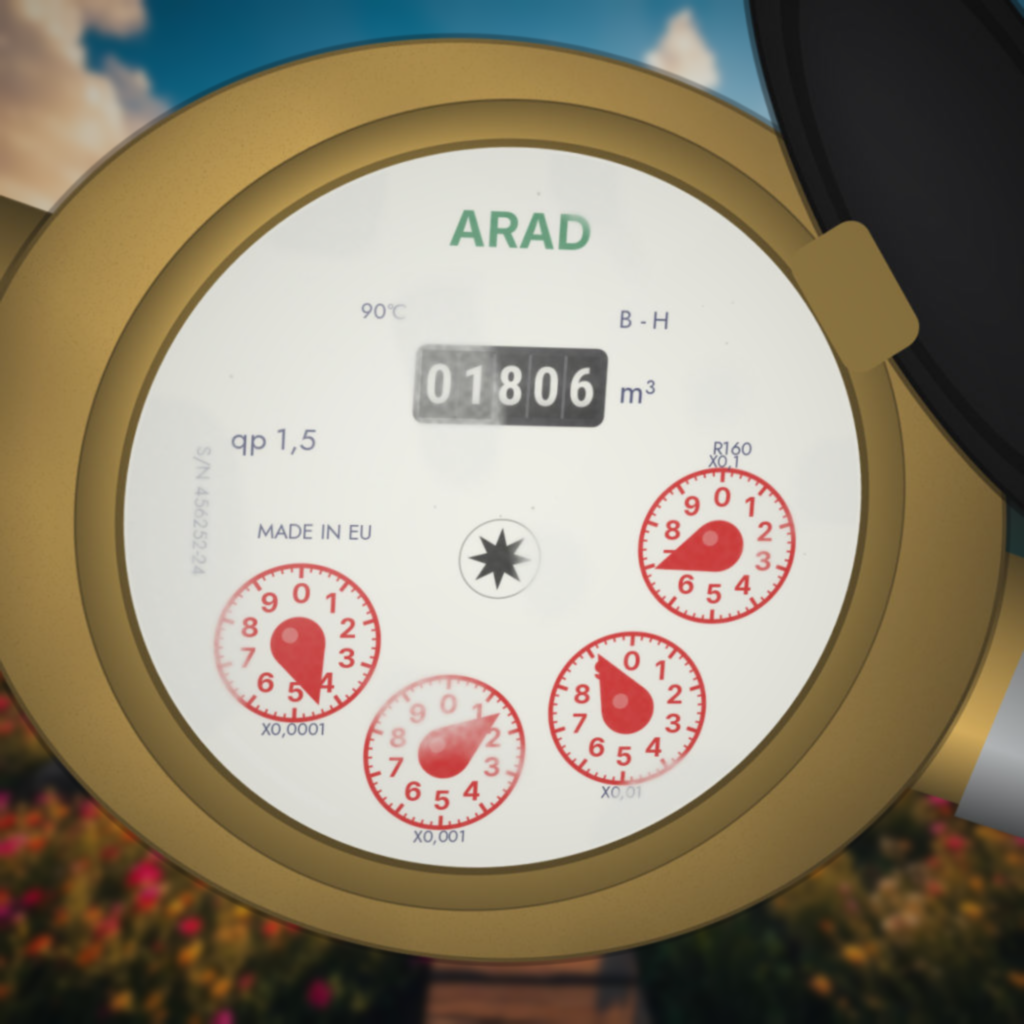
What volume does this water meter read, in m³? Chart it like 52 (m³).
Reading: 1806.6914 (m³)
